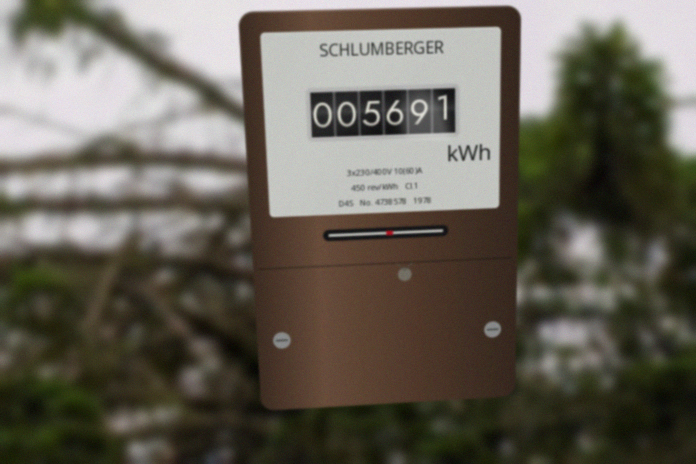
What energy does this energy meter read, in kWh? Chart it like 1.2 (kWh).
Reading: 5691 (kWh)
